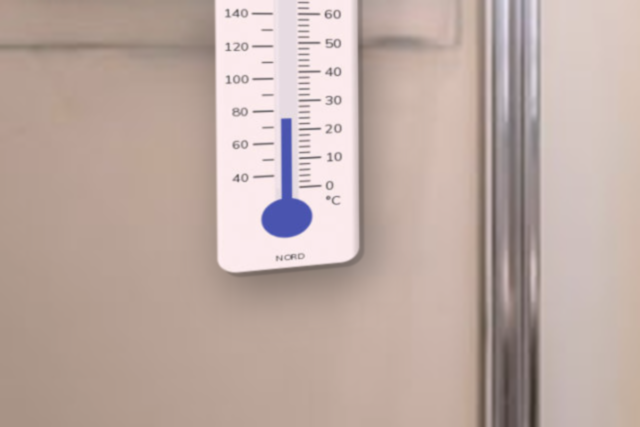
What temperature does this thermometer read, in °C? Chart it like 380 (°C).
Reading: 24 (°C)
